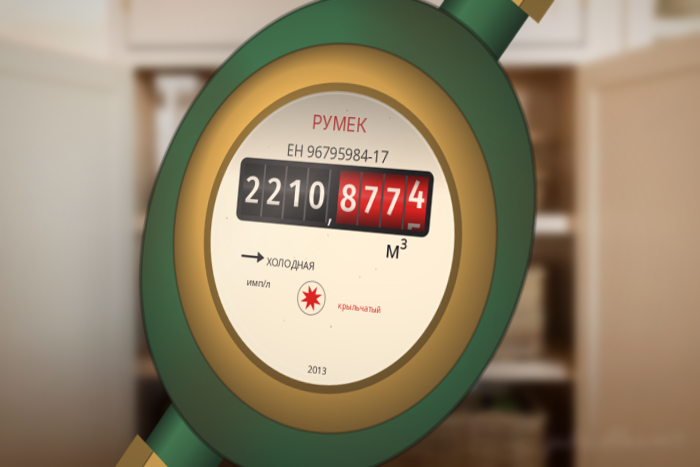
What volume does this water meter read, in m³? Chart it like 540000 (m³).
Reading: 2210.8774 (m³)
